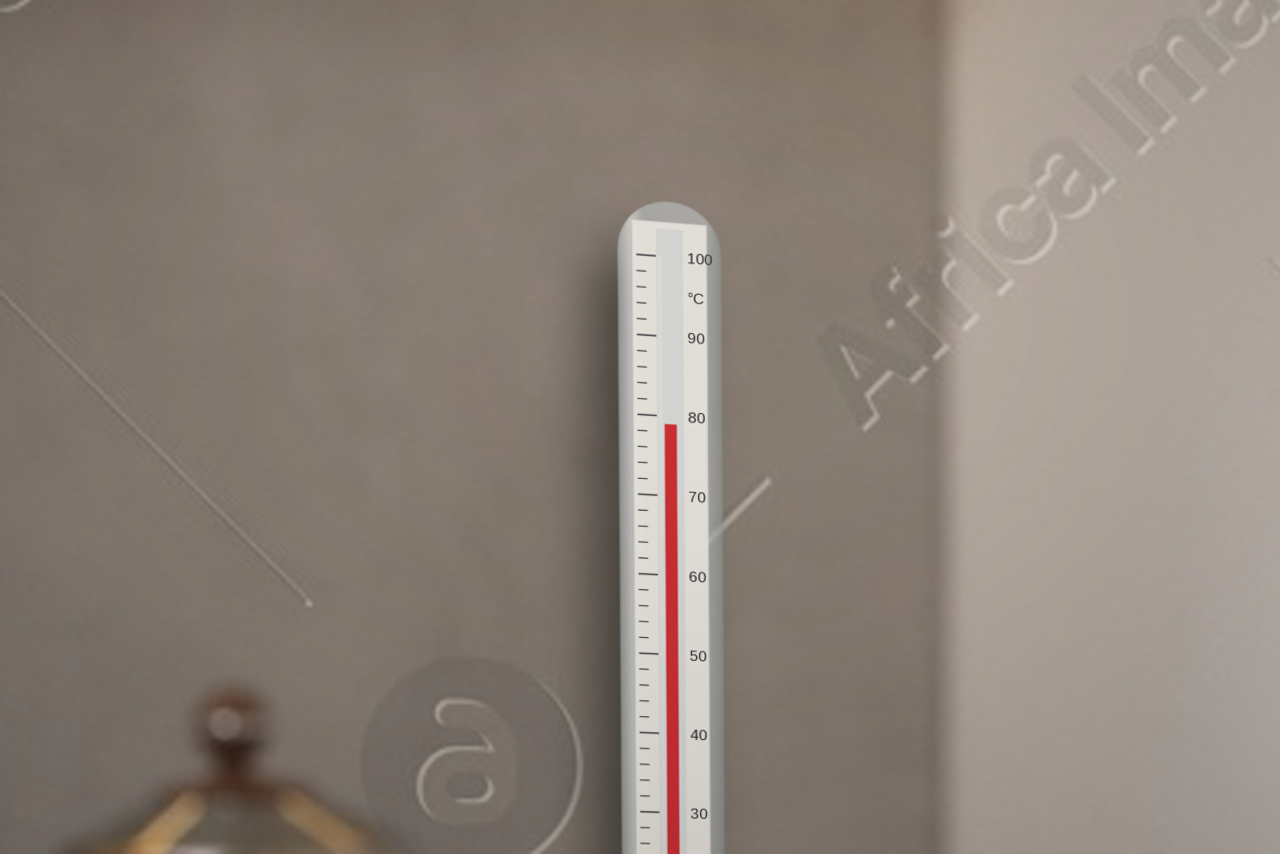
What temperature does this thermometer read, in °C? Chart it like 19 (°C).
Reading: 79 (°C)
